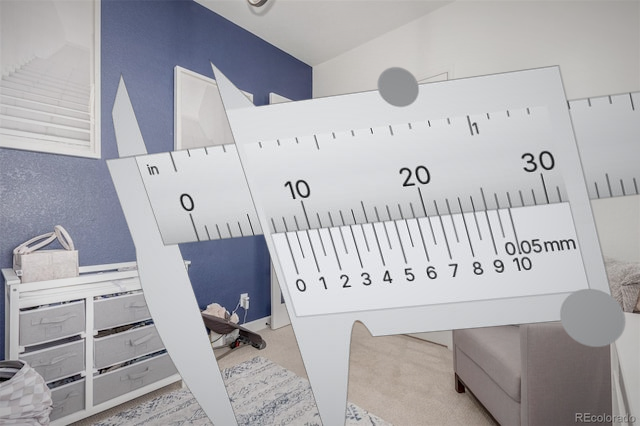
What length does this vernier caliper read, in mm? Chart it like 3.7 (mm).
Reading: 7.8 (mm)
